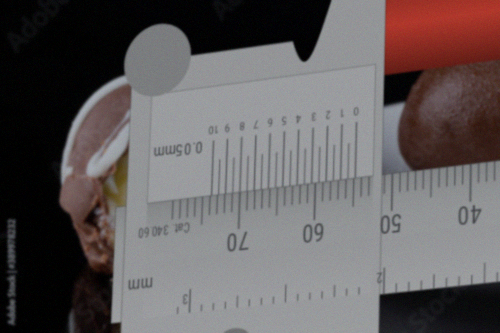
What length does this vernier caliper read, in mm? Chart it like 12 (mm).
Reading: 54.8 (mm)
